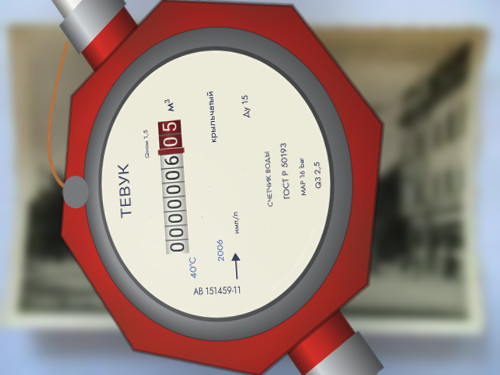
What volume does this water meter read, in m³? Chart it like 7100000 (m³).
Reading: 6.05 (m³)
